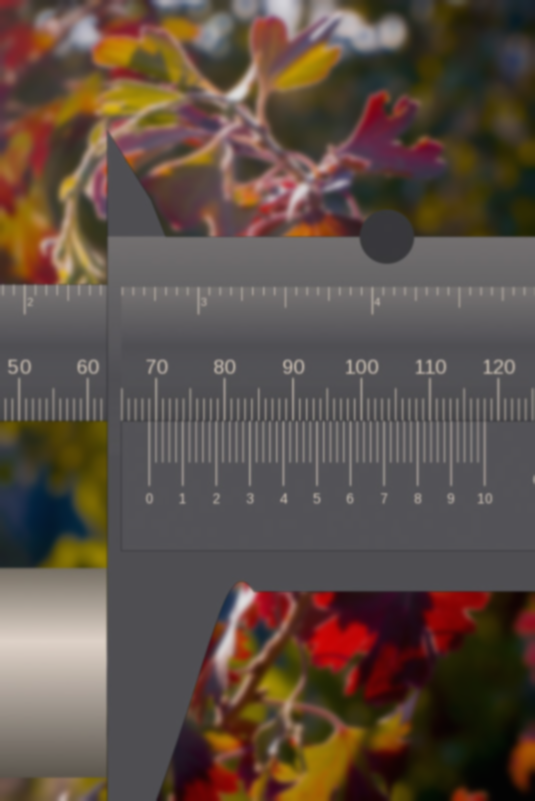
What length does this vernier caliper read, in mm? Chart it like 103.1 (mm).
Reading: 69.0 (mm)
